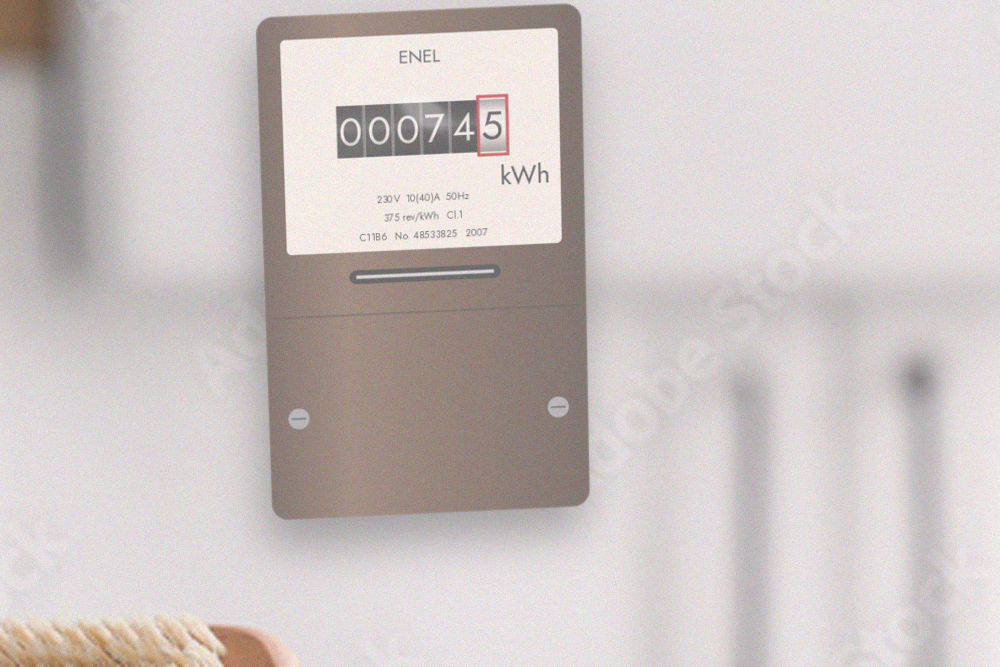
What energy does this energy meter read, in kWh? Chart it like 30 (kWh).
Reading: 74.5 (kWh)
